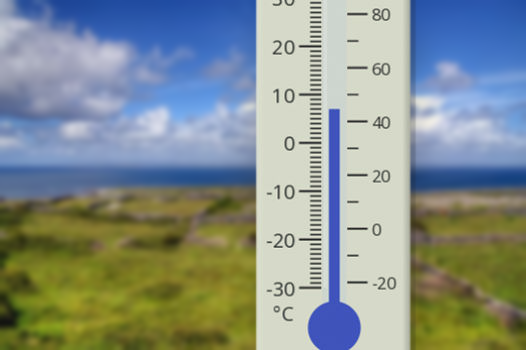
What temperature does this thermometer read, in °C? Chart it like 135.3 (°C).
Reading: 7 (°C)
